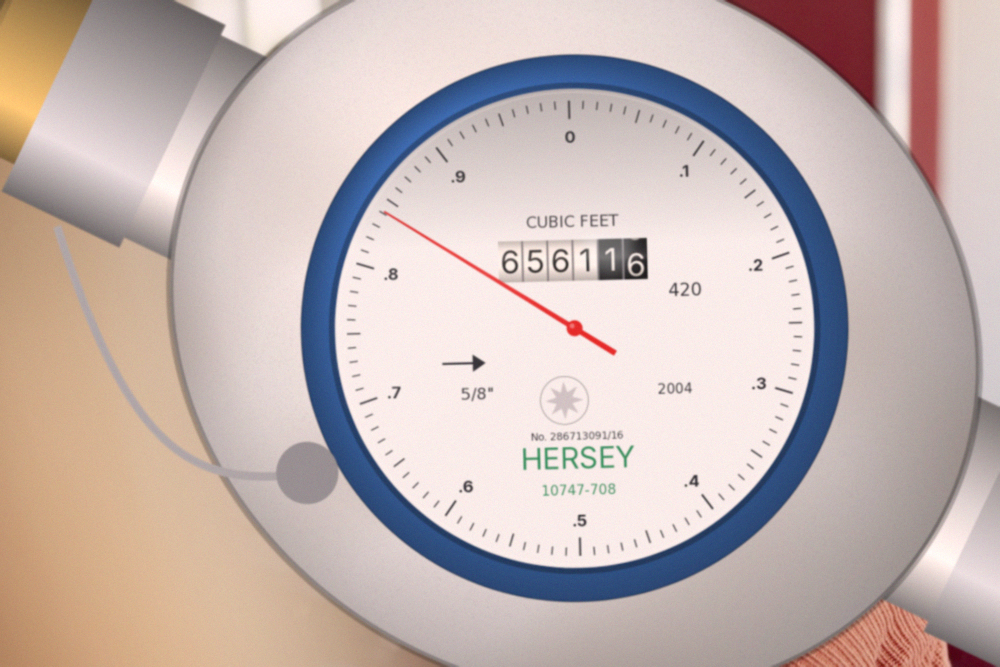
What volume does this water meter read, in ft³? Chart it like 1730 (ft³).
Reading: 656115.84 (ft³)
